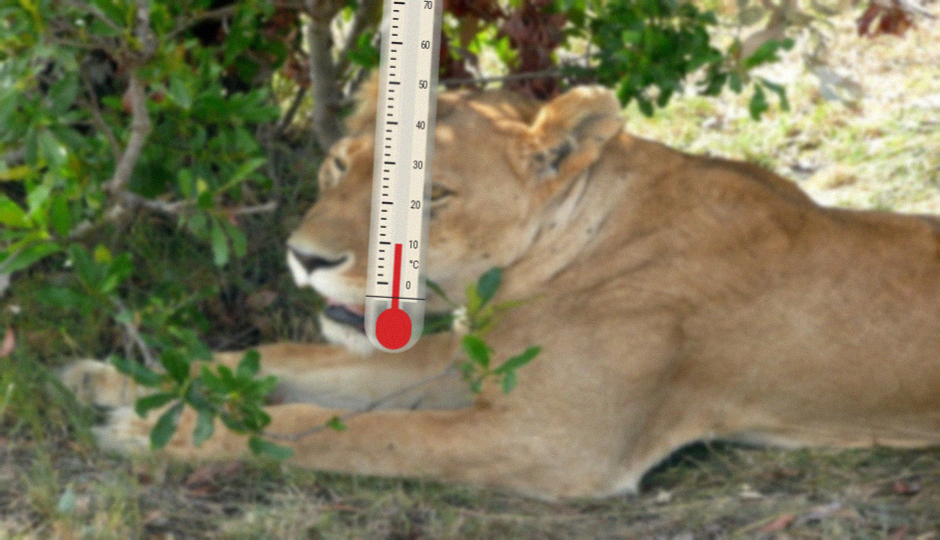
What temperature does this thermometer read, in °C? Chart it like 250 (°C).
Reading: 10 (°C)
